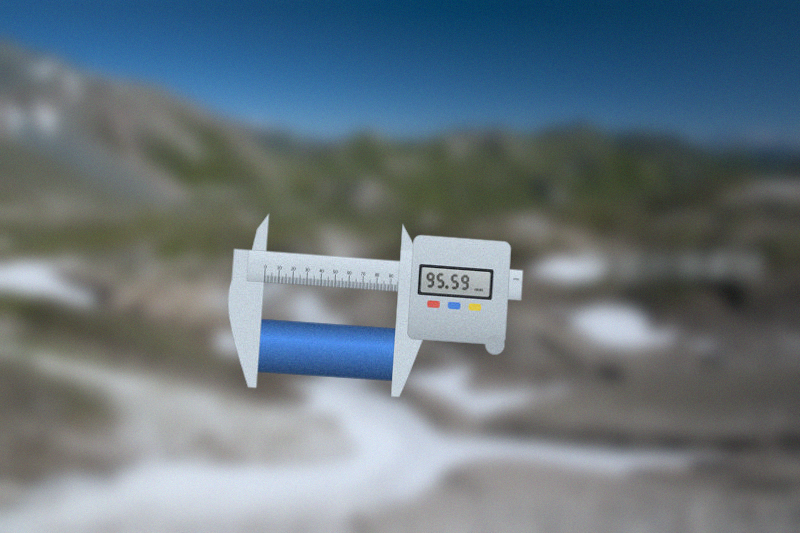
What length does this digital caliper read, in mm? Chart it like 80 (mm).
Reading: 95.59 (mm)
